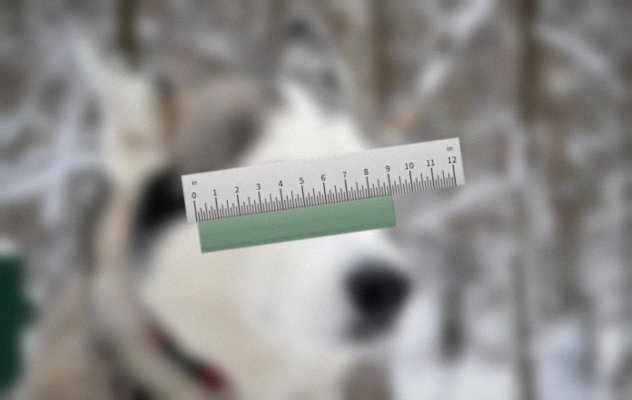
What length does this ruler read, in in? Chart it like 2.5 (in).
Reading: 9 (in)
